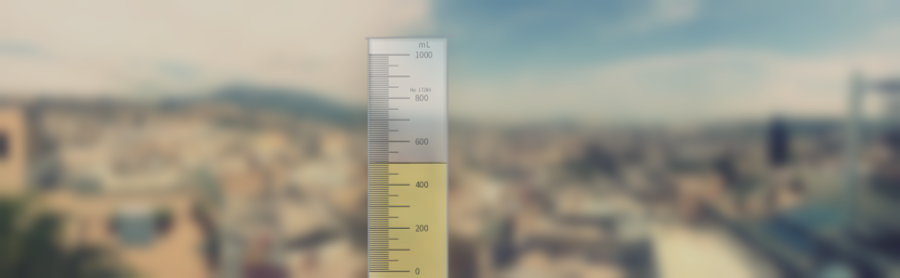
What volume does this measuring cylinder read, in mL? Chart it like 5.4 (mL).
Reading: 500 (mL)
